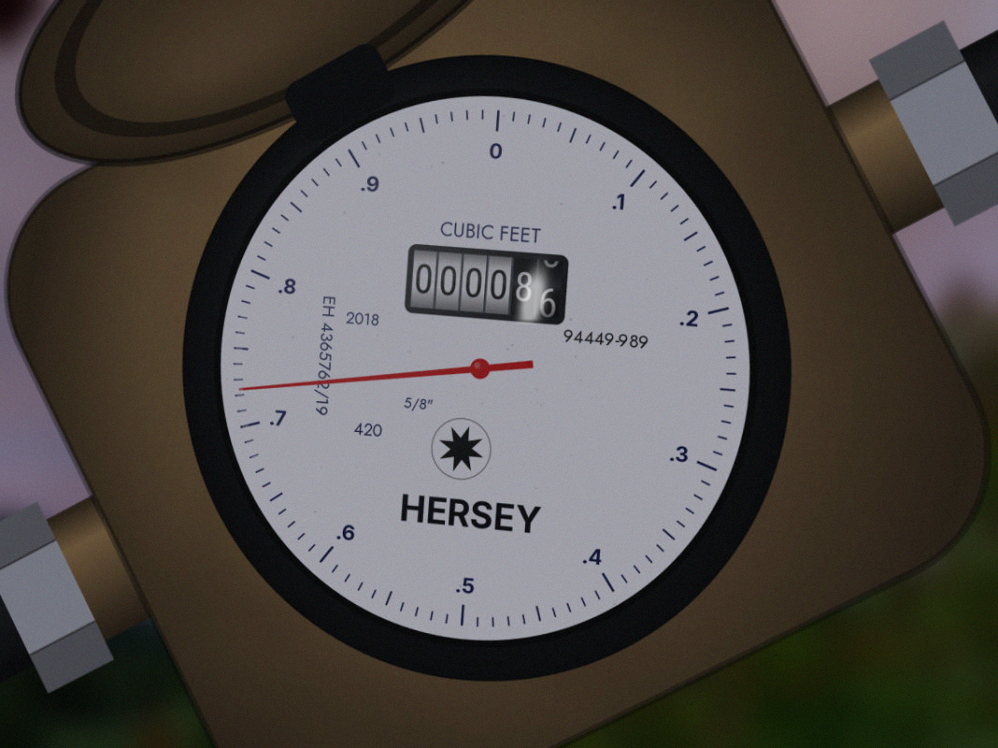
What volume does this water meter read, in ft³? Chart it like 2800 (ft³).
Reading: 85.72 (ft³)
